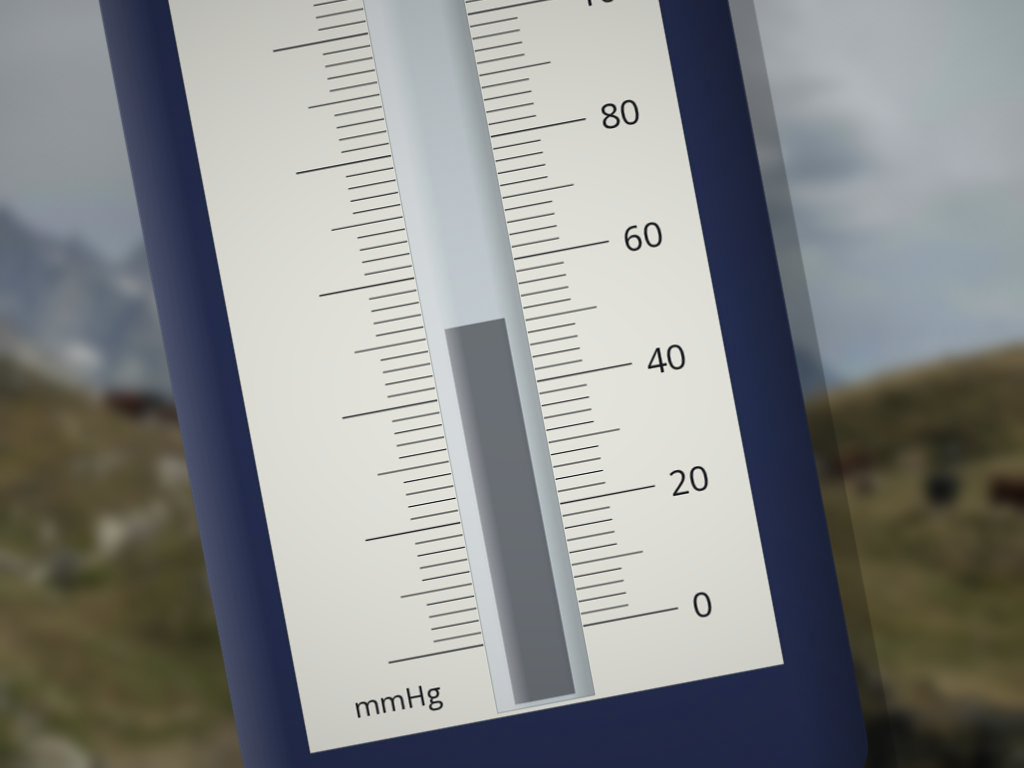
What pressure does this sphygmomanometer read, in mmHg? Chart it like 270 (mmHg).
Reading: 51 (mmHg)
